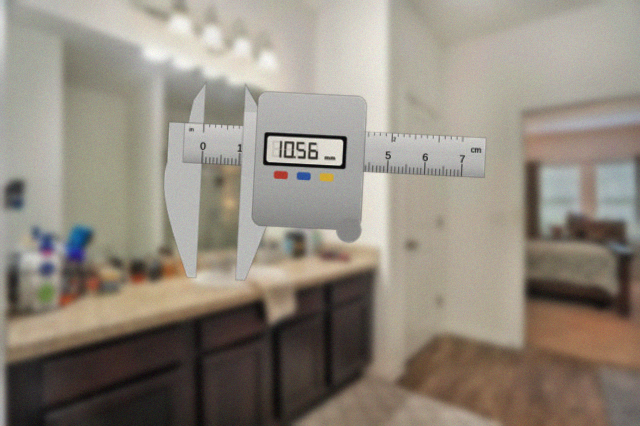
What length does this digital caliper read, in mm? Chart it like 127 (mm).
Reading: 10.56 (mm)
